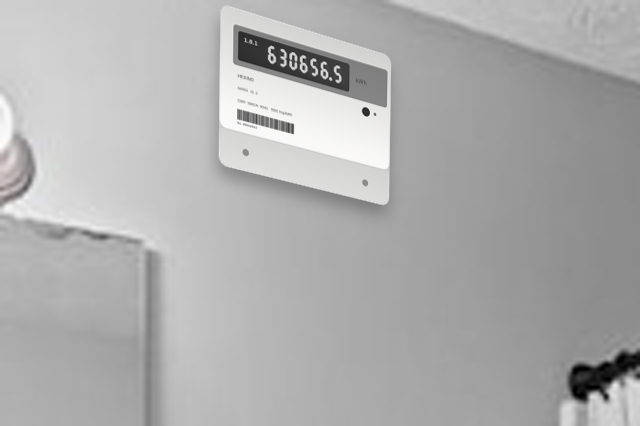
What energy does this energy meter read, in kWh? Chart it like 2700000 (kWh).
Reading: 630656.5 (kWh)
